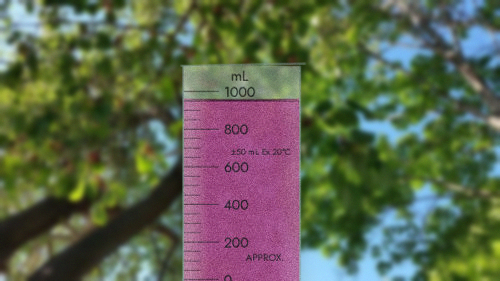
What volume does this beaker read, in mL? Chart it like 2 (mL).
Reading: 950 (mL)
